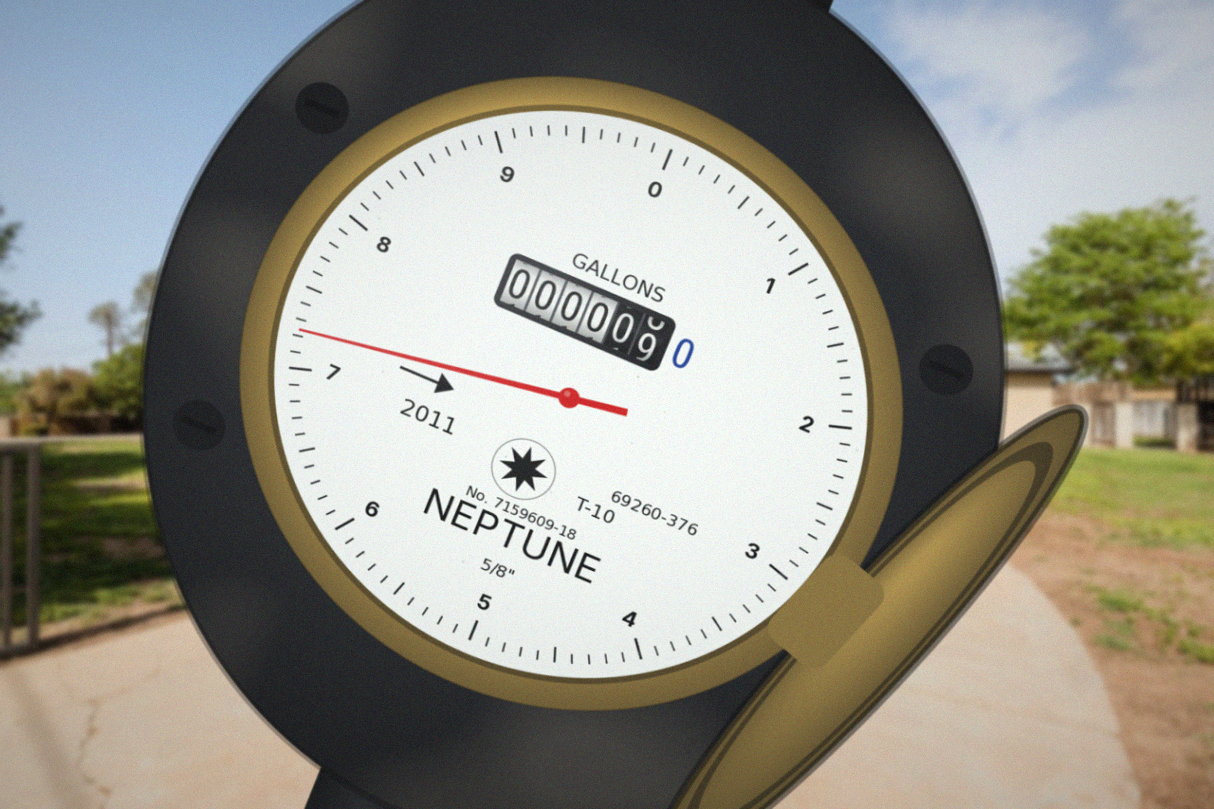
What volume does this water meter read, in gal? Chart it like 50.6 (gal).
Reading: 87.2 (gal)
